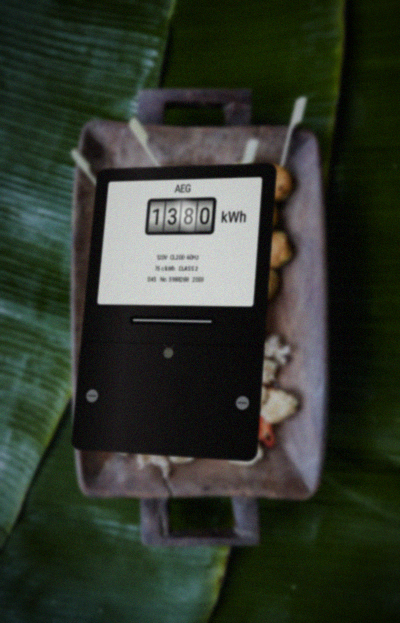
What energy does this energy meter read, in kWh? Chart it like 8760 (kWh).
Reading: 1380 (kWh)
